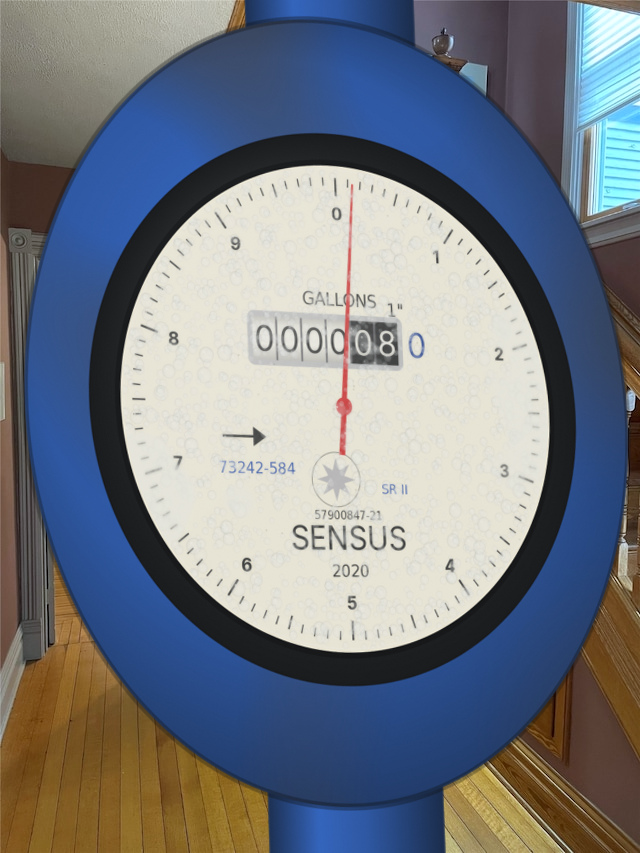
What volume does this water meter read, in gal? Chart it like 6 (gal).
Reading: 80.1 (gal)
